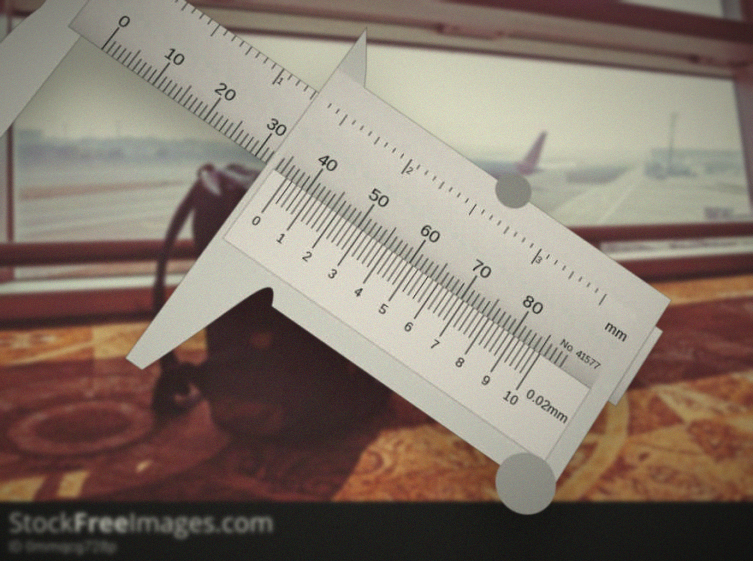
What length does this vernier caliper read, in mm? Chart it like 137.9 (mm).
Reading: 36.2 (mm)
